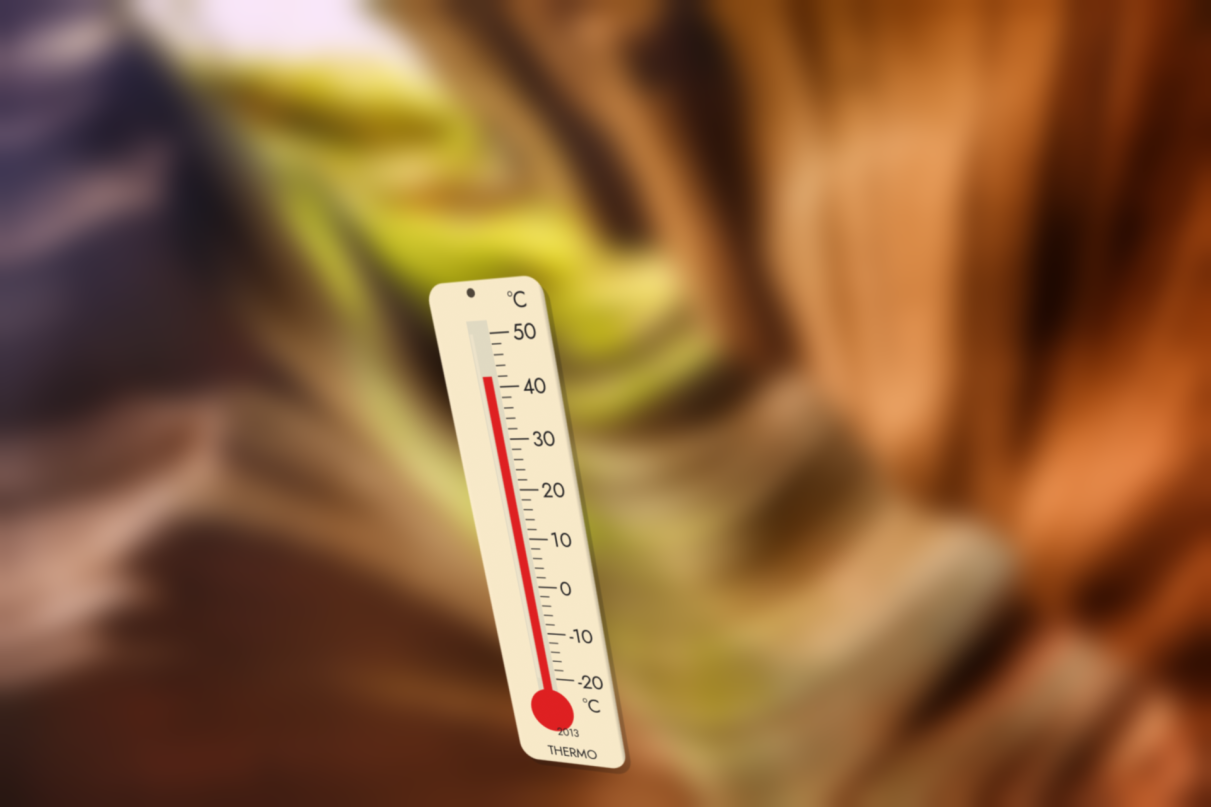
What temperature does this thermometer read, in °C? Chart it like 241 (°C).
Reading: 42 (°C)
